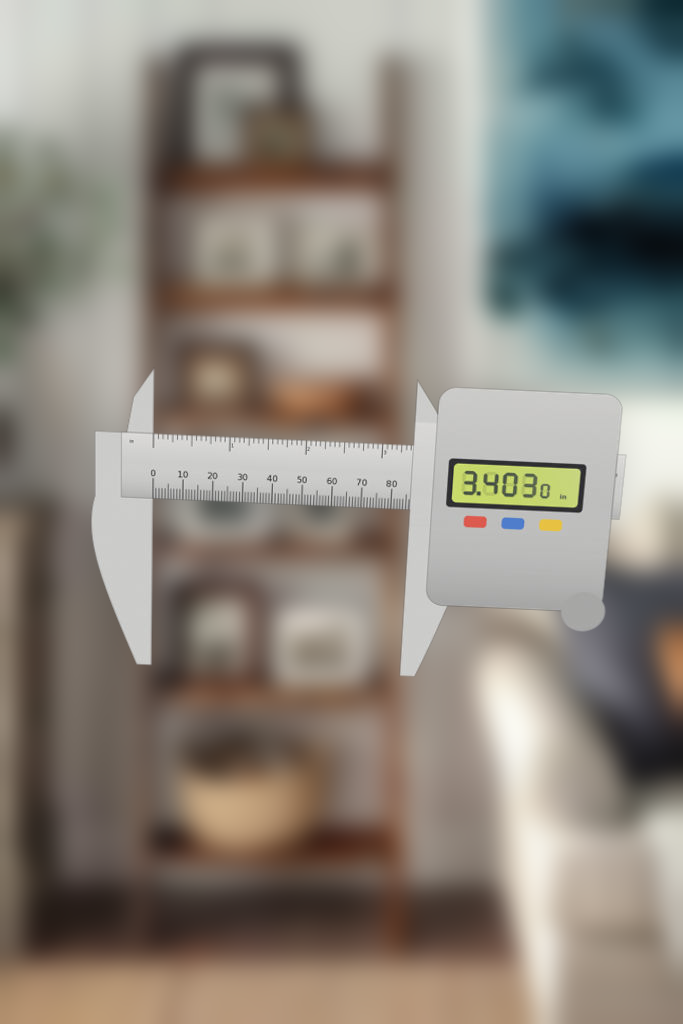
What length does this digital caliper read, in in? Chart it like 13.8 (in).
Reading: 3.4030 (in)
